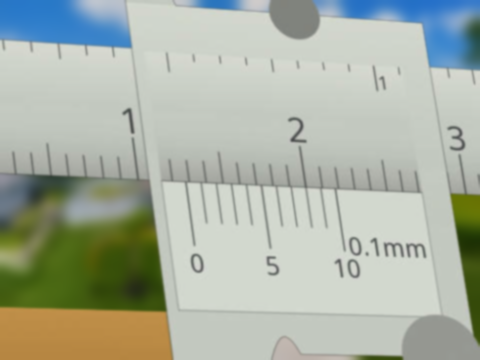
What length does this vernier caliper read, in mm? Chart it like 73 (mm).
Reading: 12.8 (mm)
